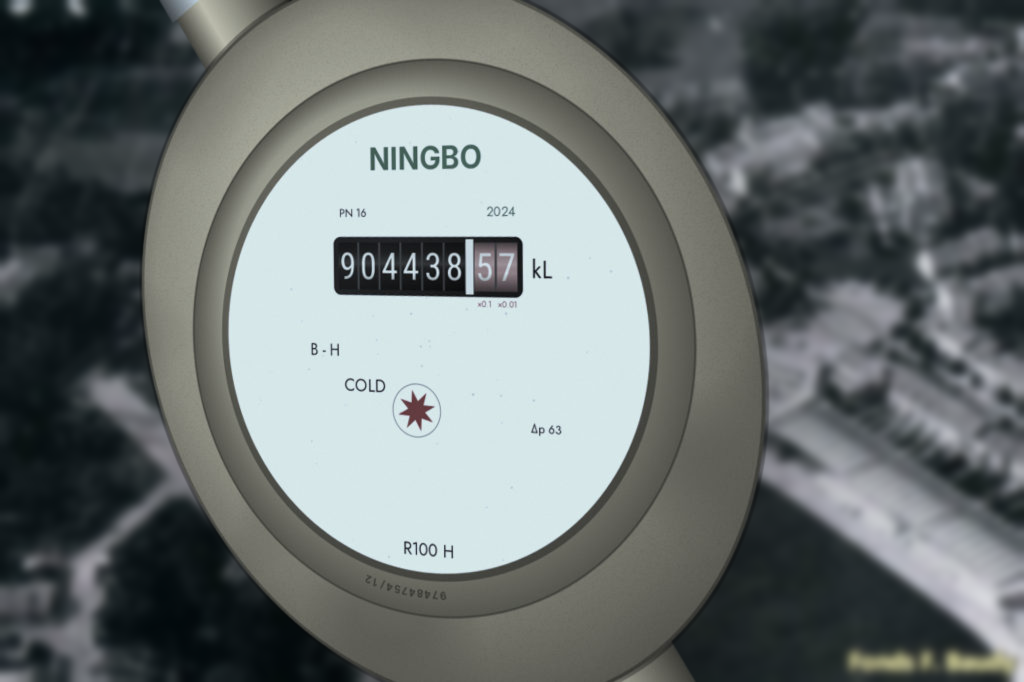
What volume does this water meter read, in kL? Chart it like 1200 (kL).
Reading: 904438.57 (kL)
